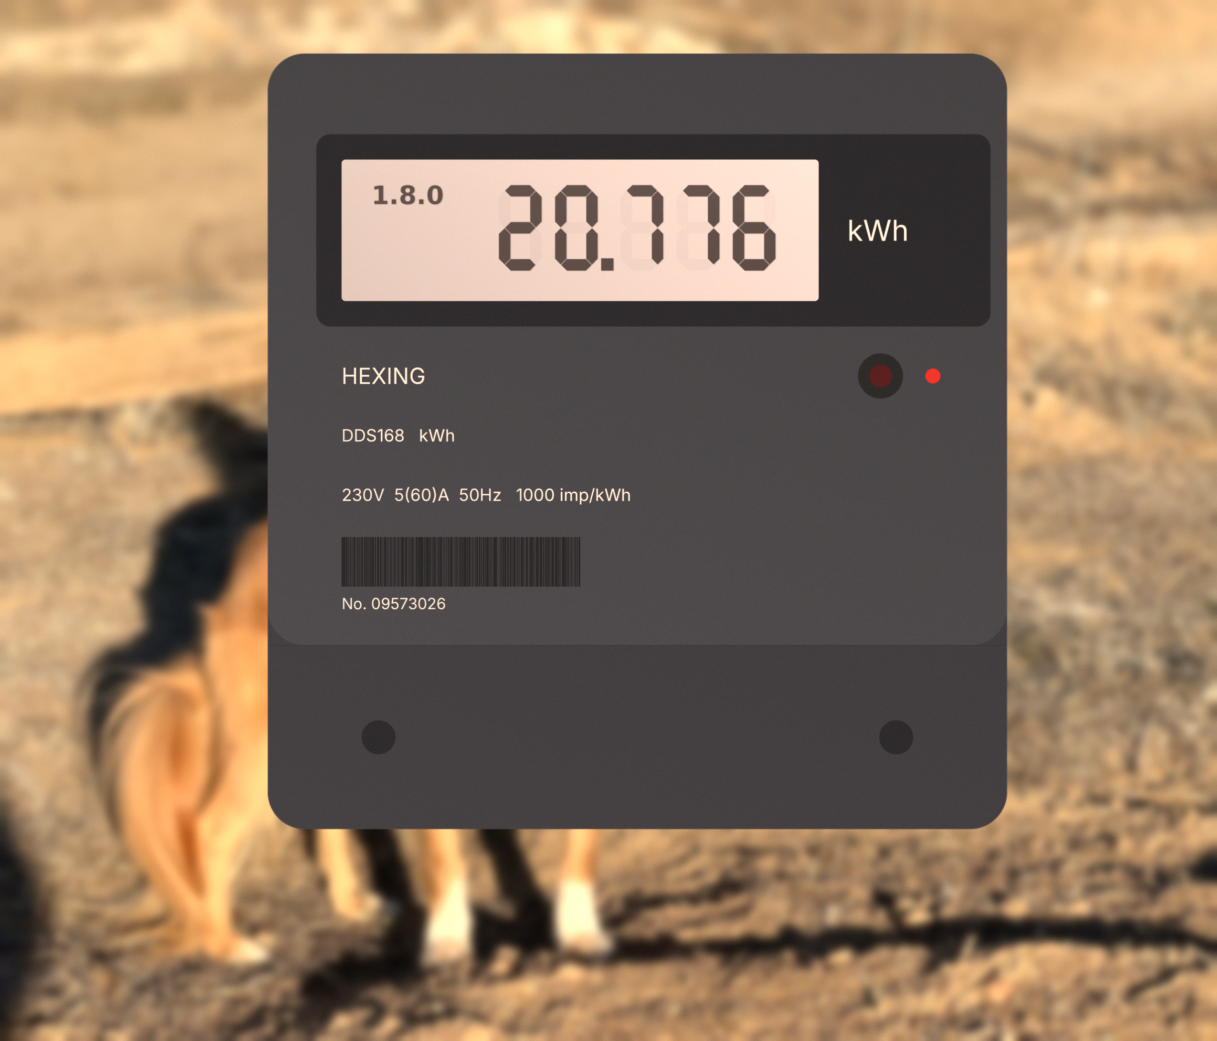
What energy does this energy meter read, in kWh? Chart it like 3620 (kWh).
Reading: 20.776 (kWh)
